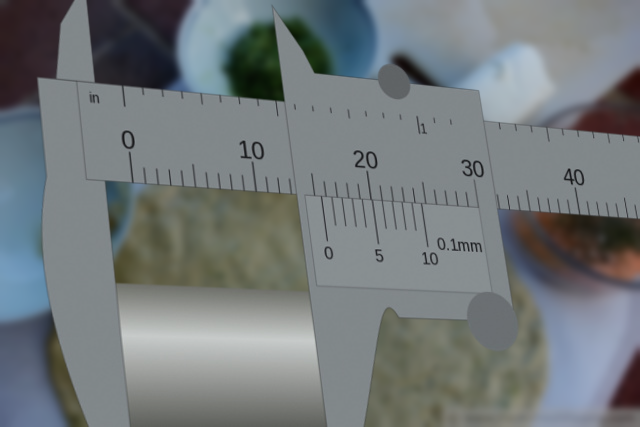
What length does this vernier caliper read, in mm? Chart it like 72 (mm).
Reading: 15.6 (mm)
